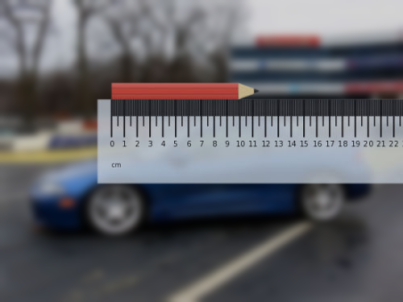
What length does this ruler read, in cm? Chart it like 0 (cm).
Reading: 11.5 (cm)
